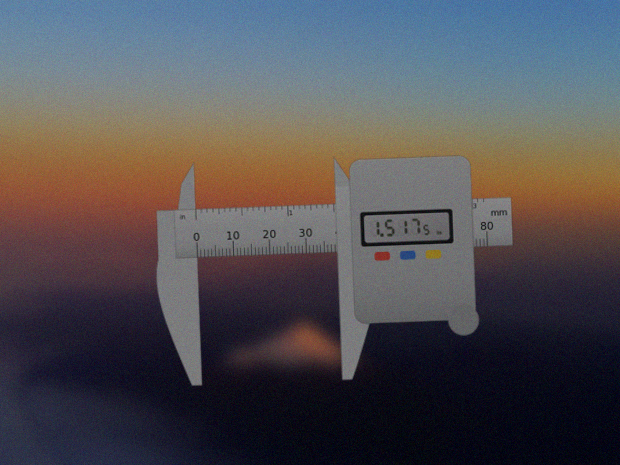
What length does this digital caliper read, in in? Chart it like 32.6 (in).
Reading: 1.5175 (in)
